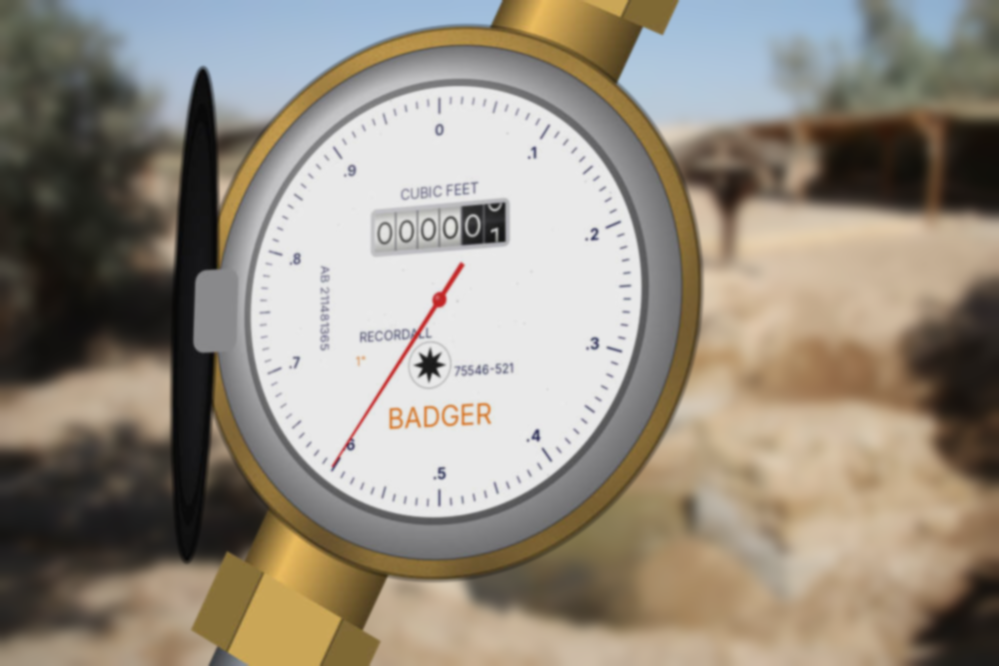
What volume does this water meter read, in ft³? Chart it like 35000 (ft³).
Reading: 0.60 (ft³)
